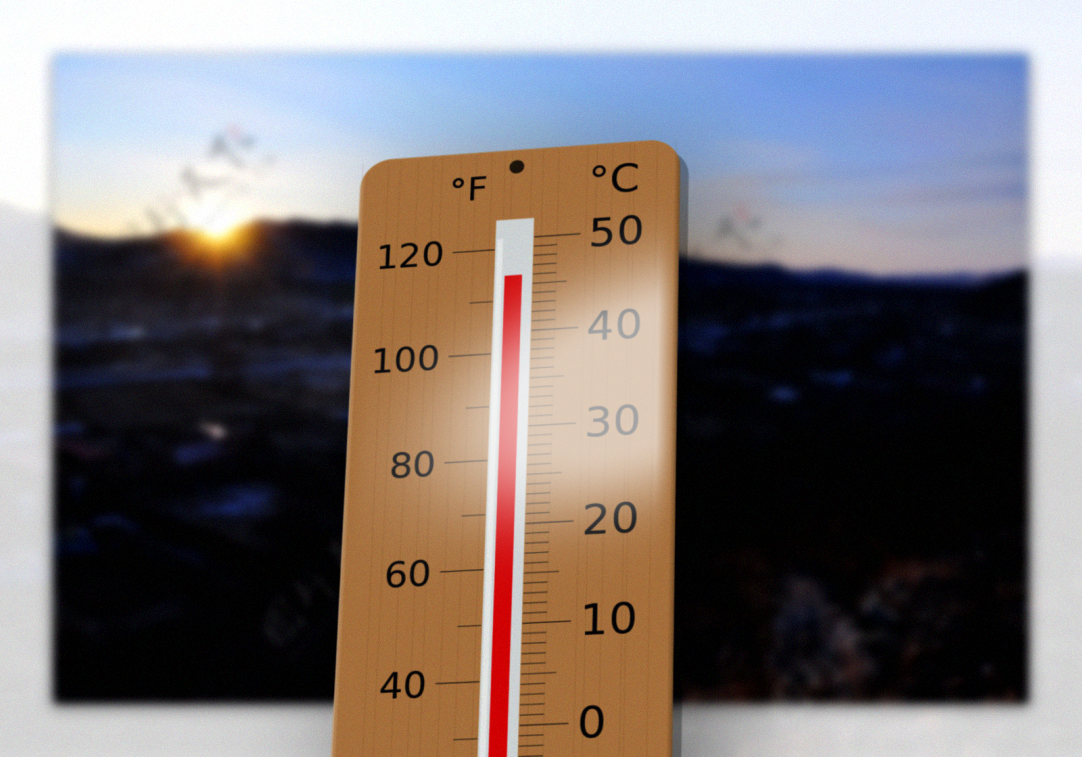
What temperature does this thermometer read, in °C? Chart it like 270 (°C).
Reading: 46 (°C)
